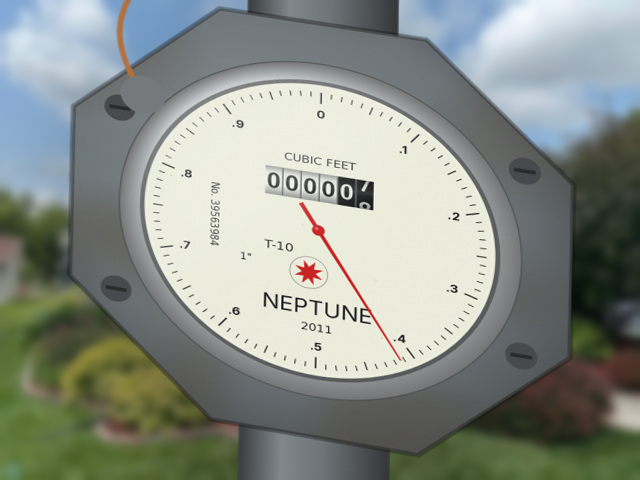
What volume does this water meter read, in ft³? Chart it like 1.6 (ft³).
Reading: 7.41 (ft³)
